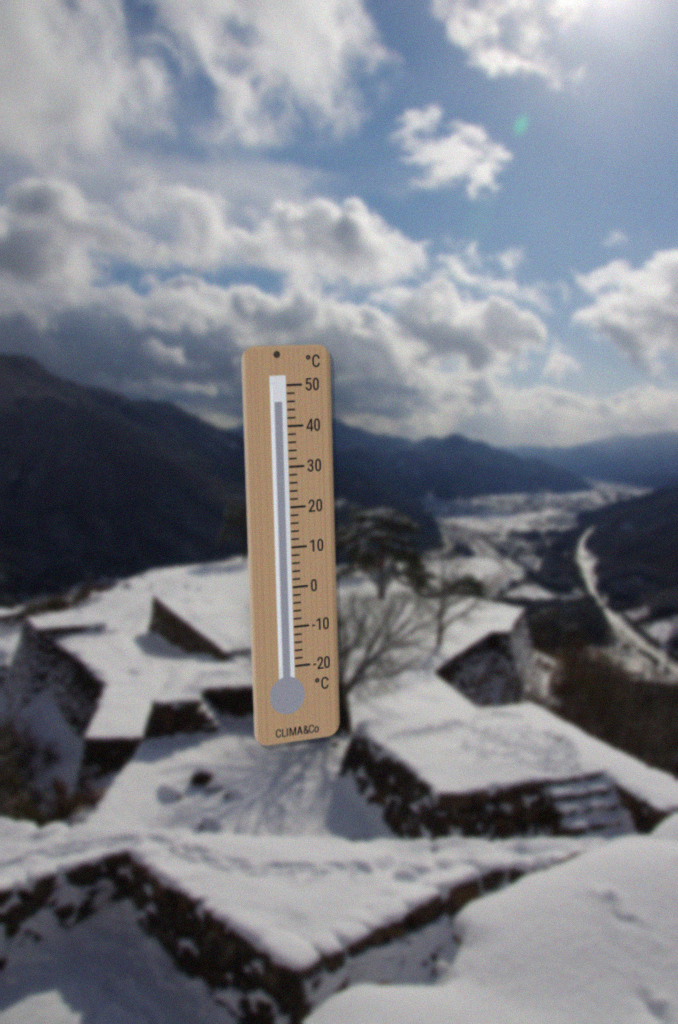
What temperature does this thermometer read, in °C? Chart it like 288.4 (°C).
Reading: 46 (°C)
